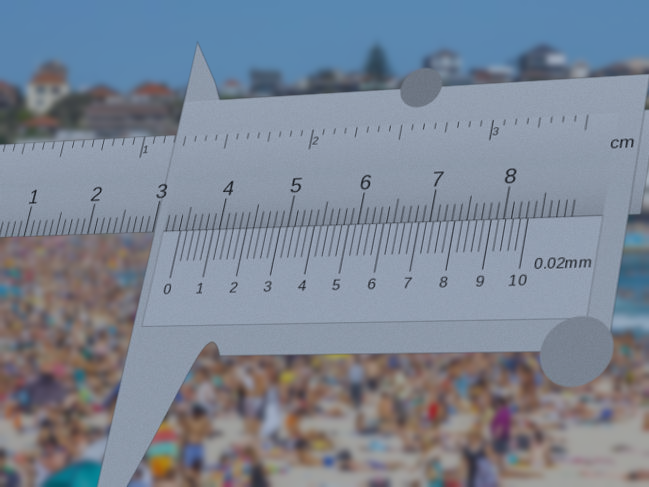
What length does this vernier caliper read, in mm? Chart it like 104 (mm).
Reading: 34.2 (mm)
